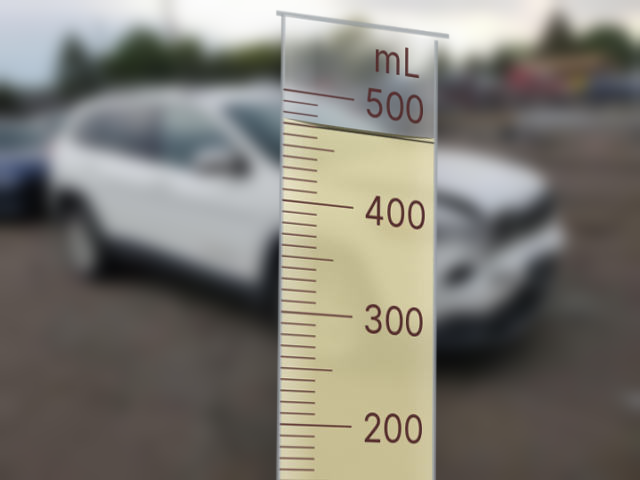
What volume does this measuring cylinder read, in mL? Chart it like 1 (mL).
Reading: 470 (mL)
